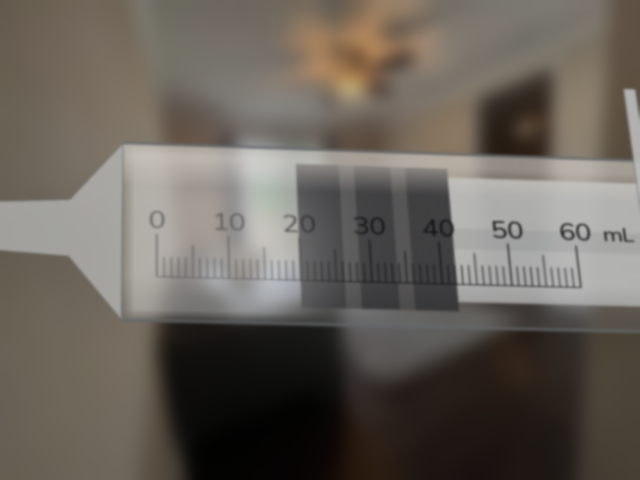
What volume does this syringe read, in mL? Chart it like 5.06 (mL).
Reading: 20 (mL)
